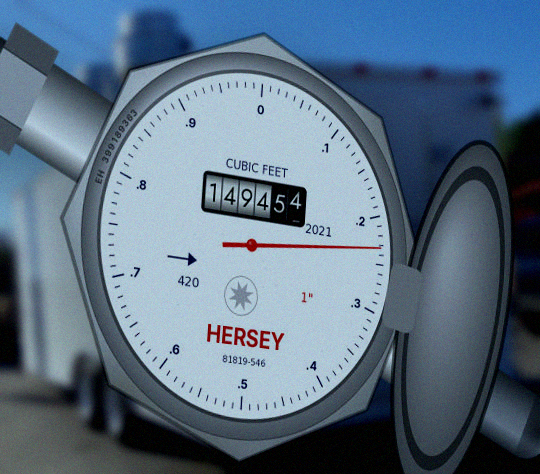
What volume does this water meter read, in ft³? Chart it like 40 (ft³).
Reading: 149454.23 (ft³)
